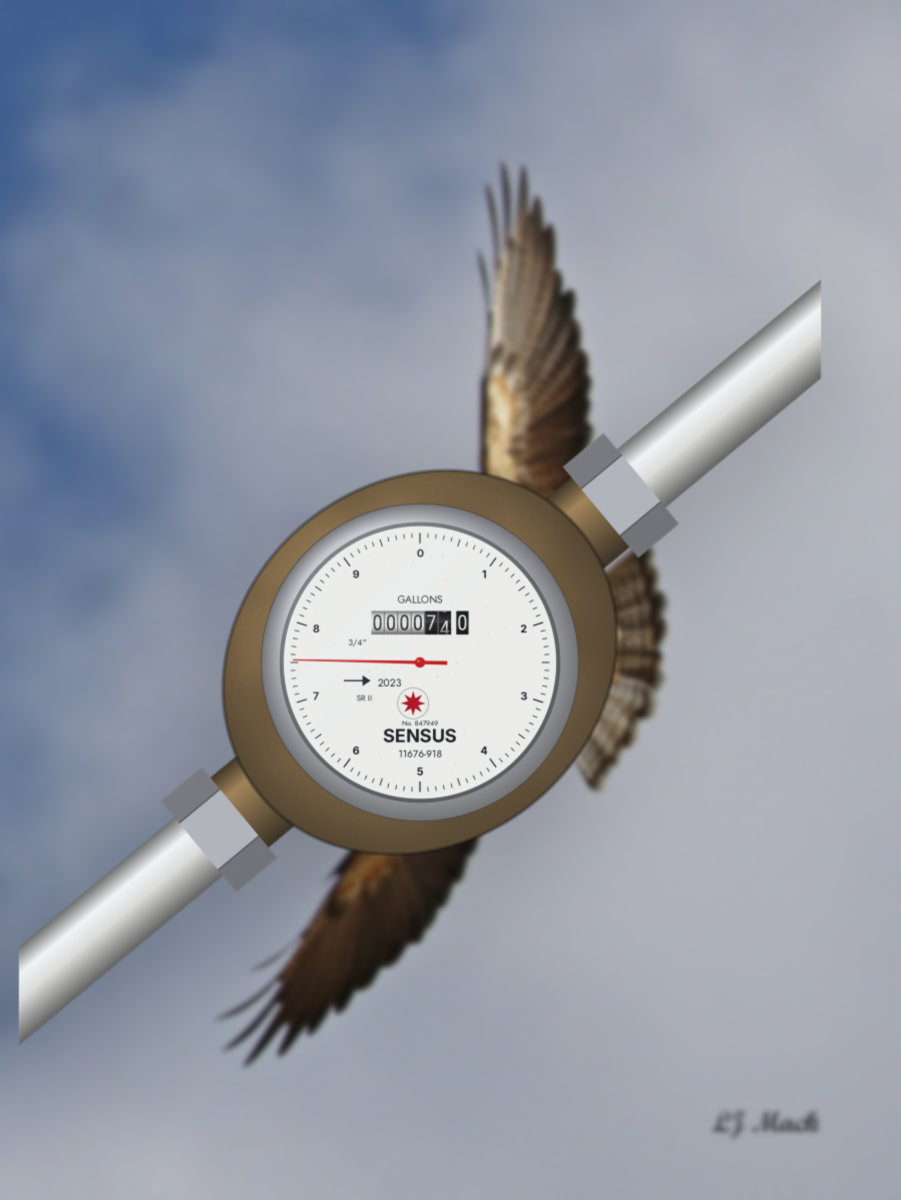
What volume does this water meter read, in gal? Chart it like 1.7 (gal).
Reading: 737.5 (gal)
